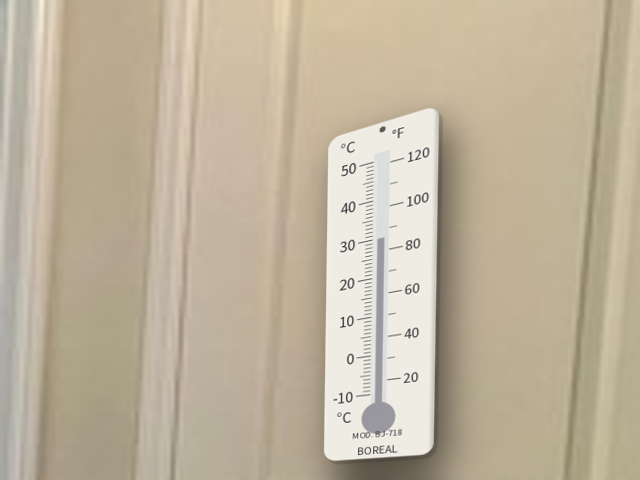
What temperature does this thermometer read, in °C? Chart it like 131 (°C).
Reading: 30 (°C)
